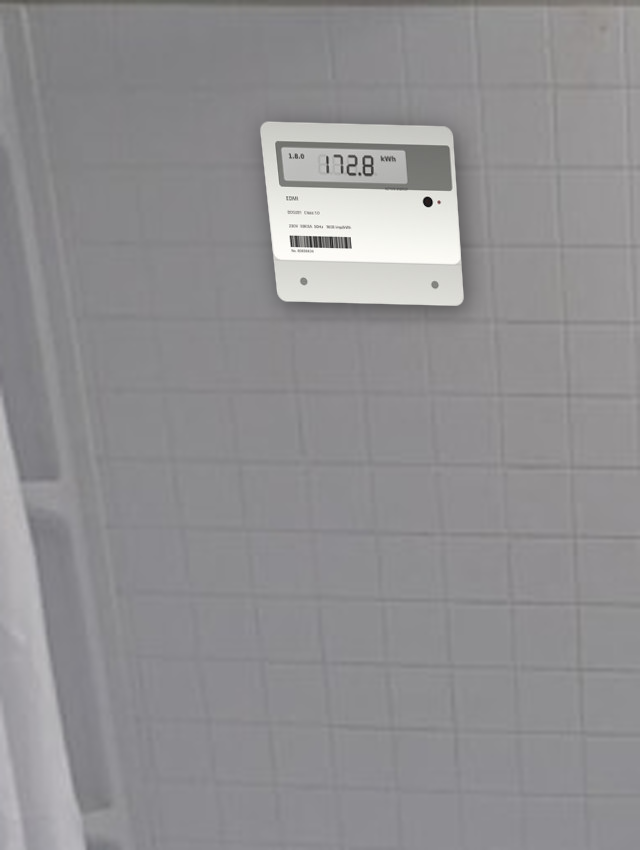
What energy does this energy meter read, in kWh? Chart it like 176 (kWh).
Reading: 172.8 (kWh)
